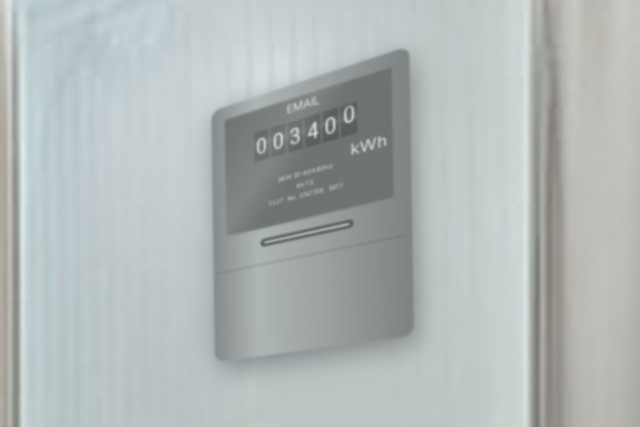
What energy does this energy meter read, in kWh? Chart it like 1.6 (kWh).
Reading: 3400 (kWh)
